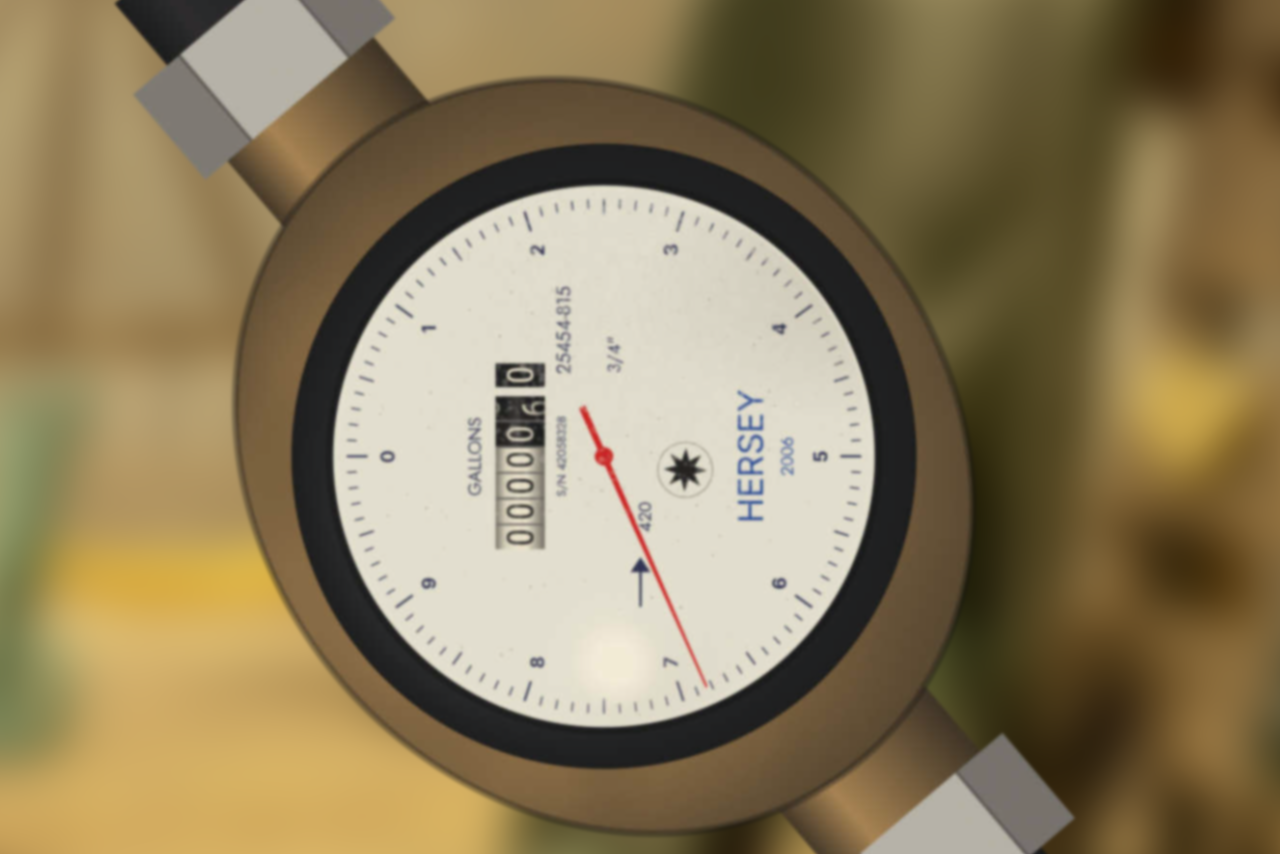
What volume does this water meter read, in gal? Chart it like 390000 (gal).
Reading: 56.8 (gal)
